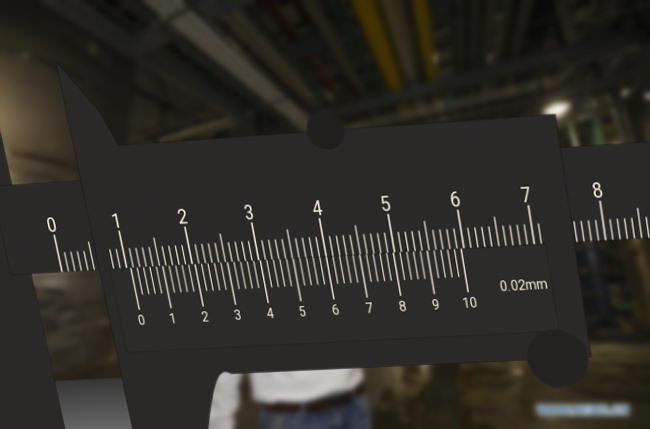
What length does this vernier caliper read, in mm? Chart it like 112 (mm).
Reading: 10.6 (mm)
